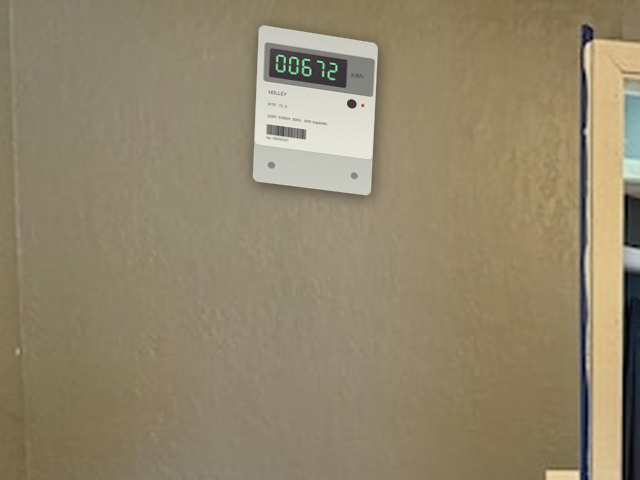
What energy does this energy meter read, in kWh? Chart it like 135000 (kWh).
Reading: 672 (kWh)
